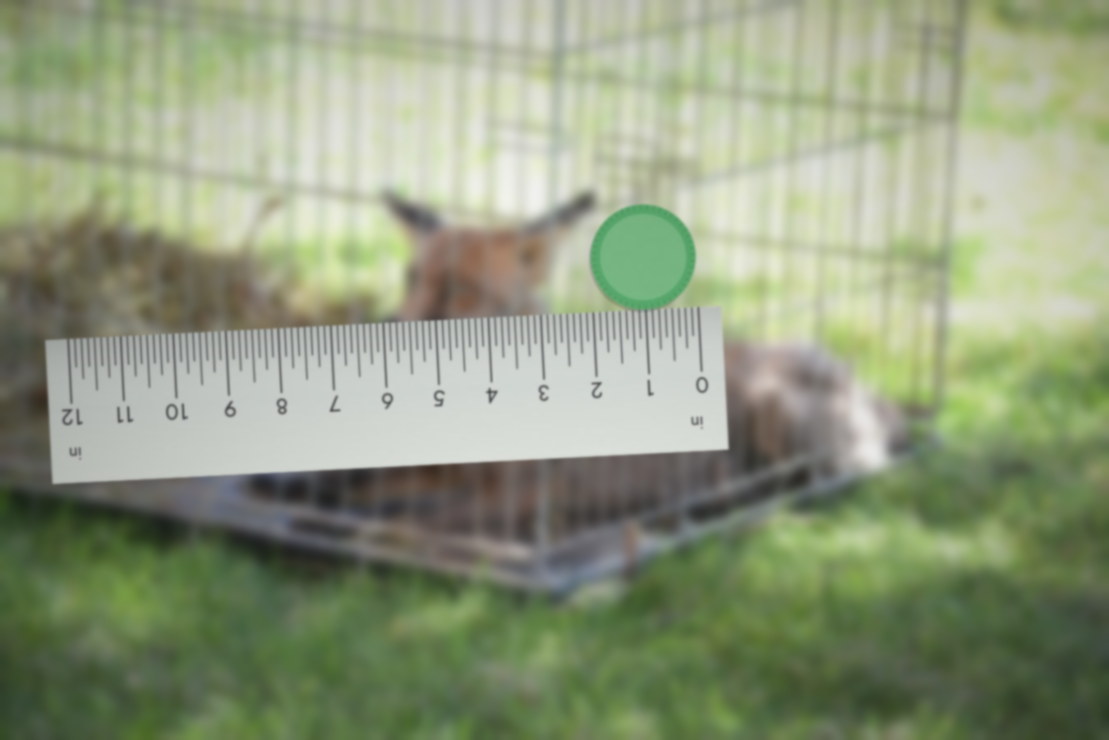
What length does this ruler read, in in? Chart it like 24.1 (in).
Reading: 2 (in)
